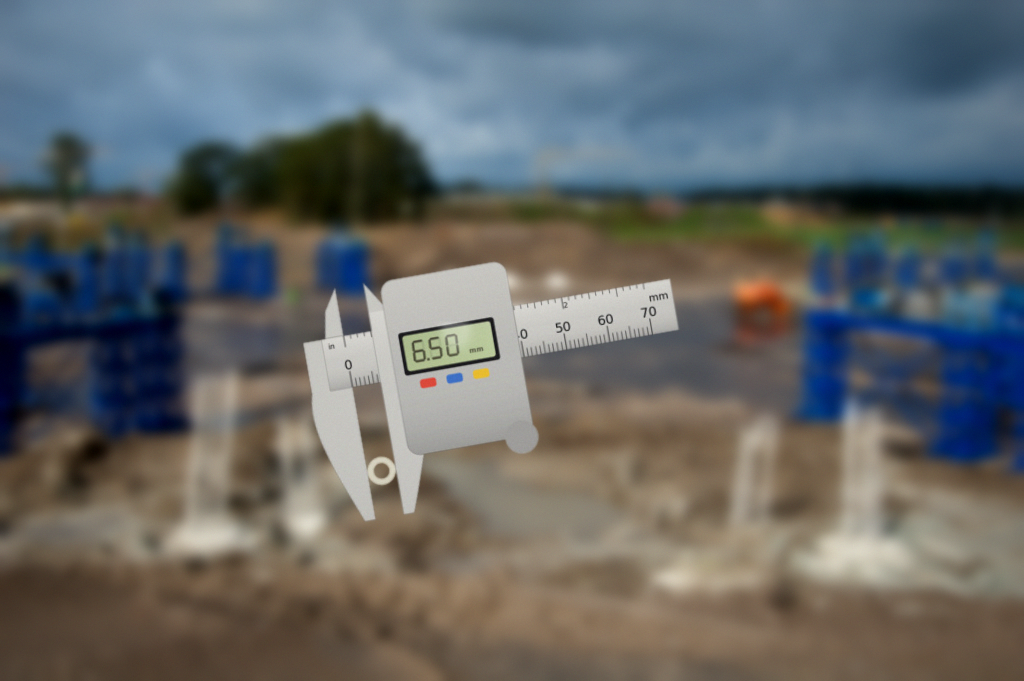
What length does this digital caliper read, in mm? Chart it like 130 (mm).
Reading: 6.50 (mm)
